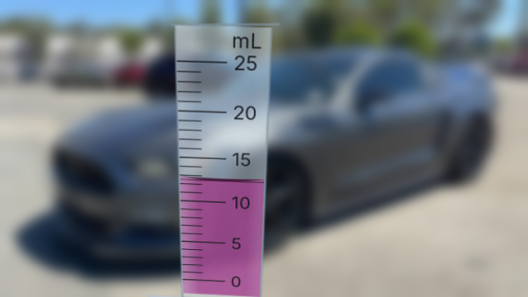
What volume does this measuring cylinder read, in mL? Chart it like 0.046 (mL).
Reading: 12.5 (mL)
